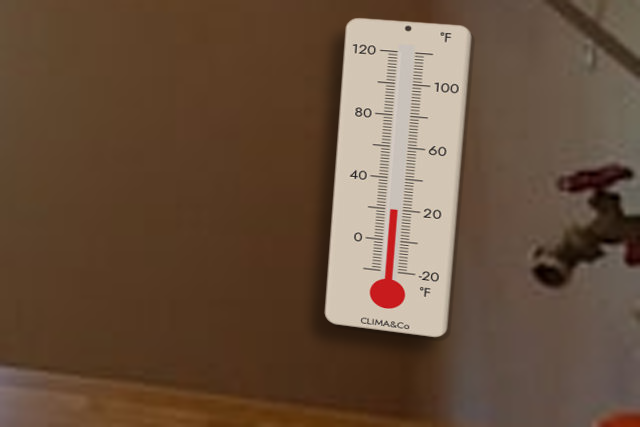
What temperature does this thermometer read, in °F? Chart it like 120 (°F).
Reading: 20 (°F)
